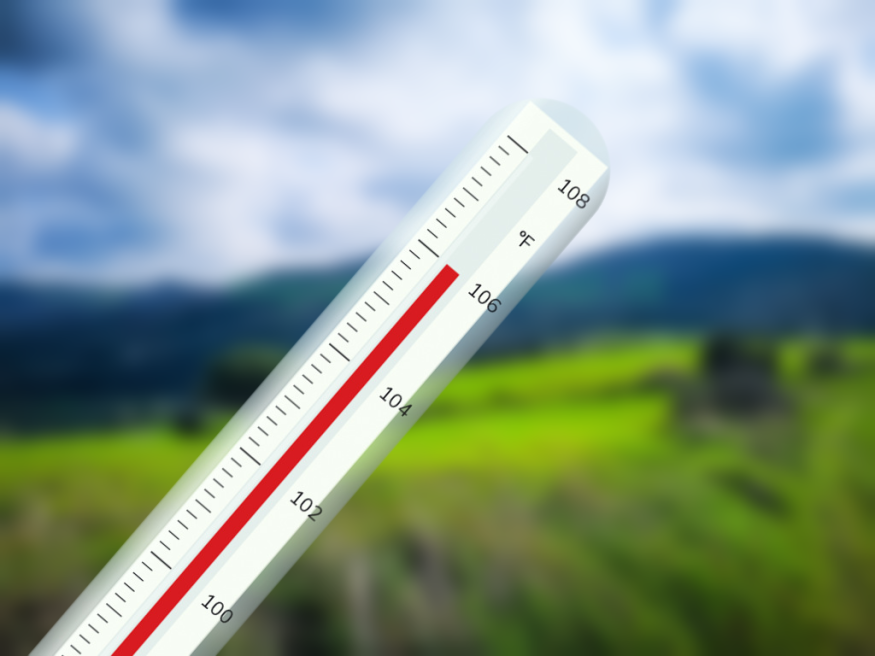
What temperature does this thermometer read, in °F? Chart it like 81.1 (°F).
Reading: 106 (°F)
